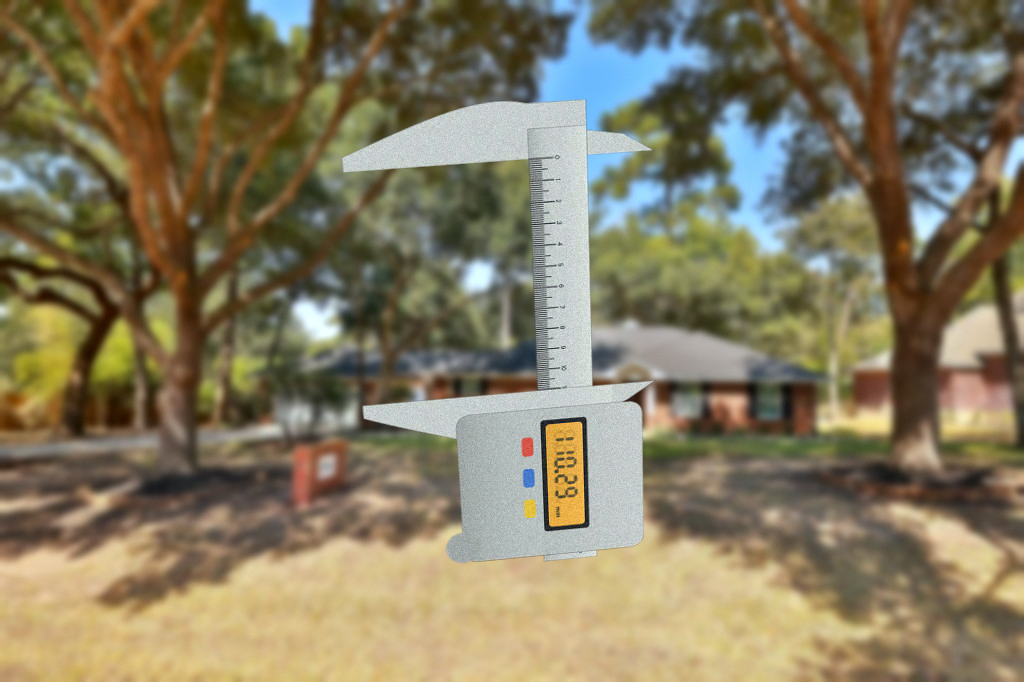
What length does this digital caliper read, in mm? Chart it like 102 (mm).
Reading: 110.29 (mm)
